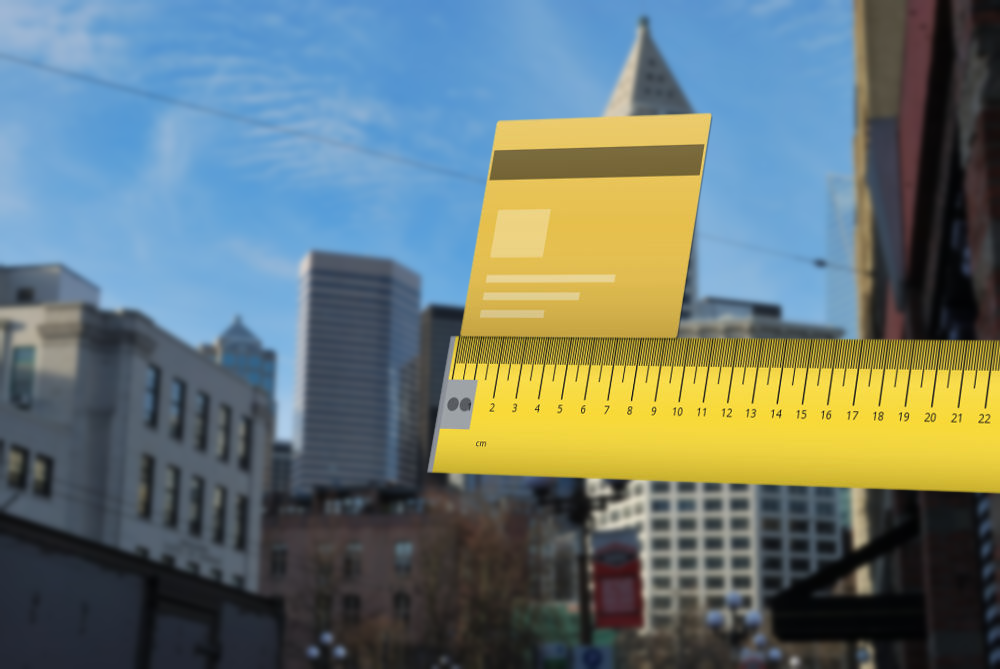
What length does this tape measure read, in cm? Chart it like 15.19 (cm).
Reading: 9.5 (cm)
